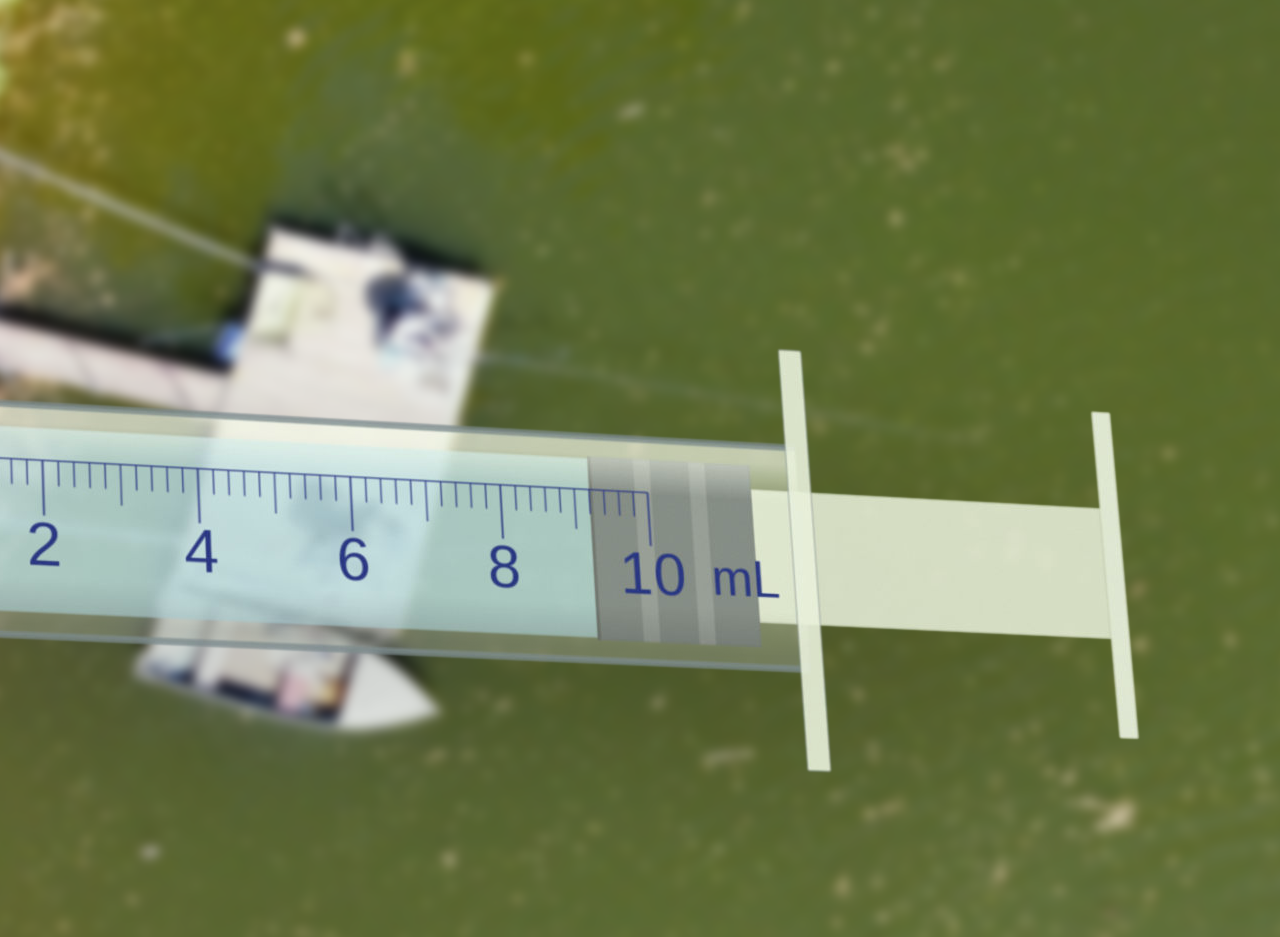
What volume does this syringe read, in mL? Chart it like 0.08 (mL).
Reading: 9.2 (mL)
